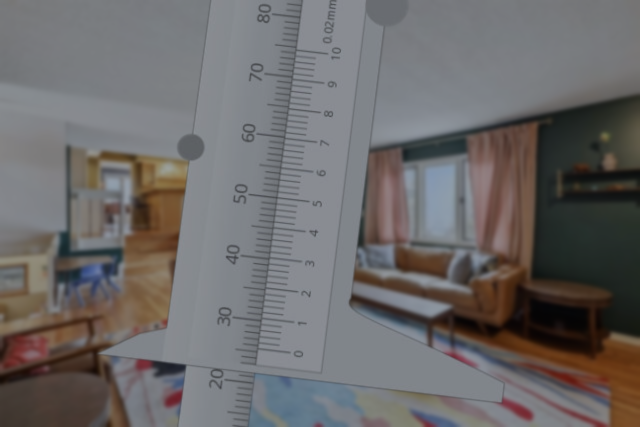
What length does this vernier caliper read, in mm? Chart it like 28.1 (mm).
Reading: 25.5 (mm)
